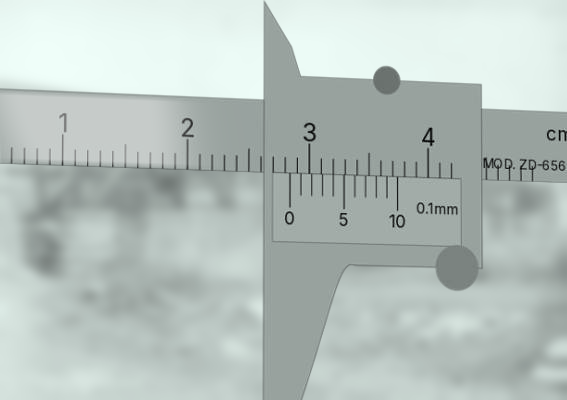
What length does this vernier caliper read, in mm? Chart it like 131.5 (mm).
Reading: 28.4 (mm)
